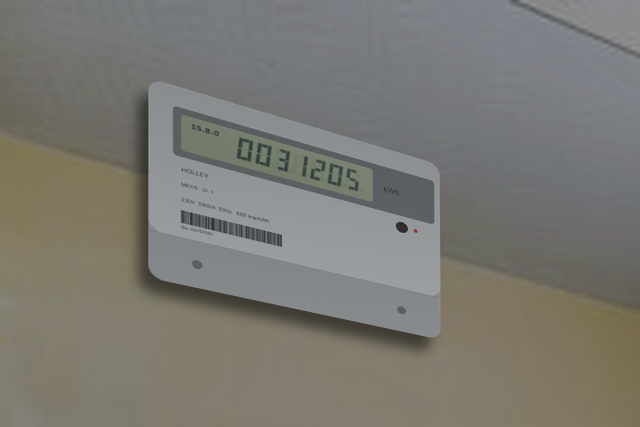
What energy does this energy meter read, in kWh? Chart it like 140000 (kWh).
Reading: 31205 (kWh)
